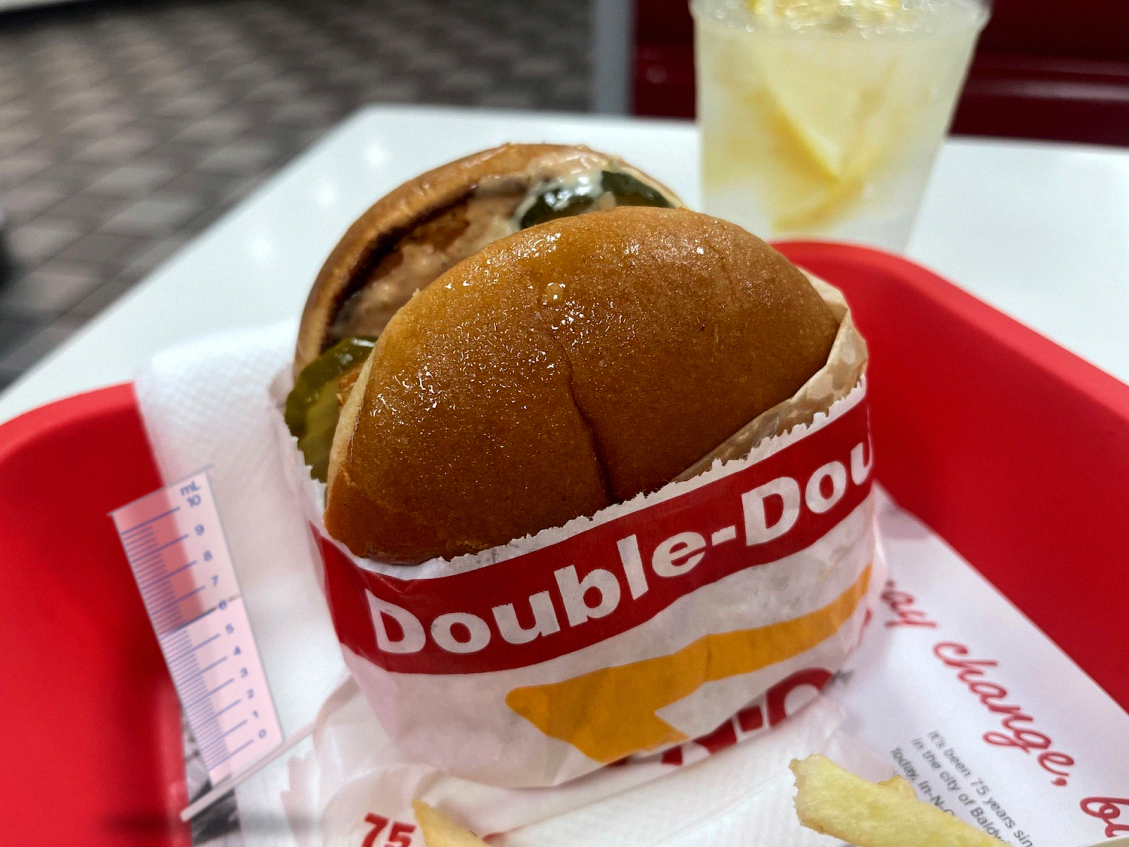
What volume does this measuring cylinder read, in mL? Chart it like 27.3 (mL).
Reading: 6 (mL)
